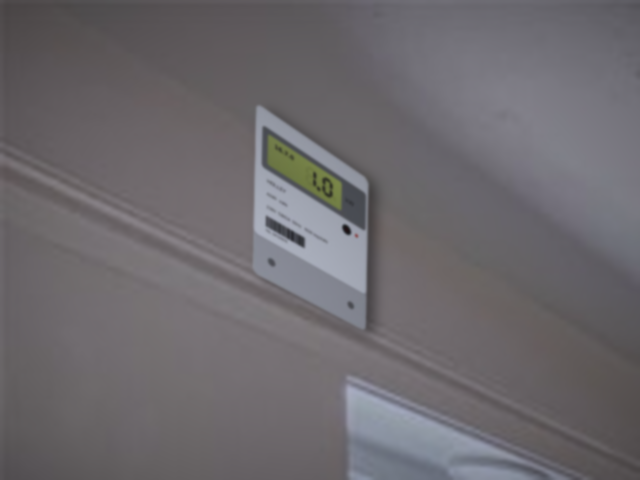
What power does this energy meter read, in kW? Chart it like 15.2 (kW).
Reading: 1.0 (kW)
